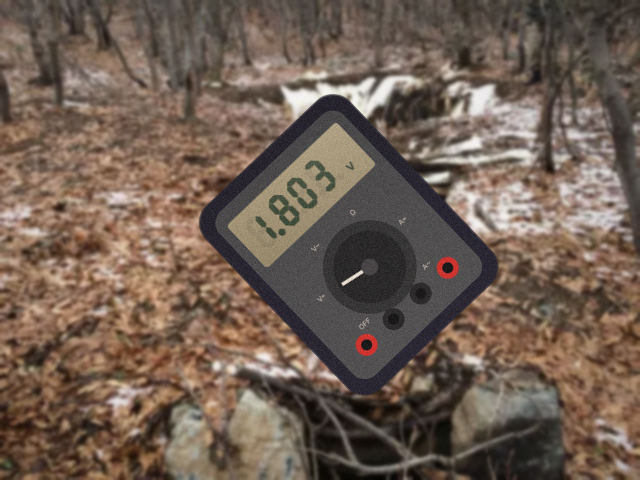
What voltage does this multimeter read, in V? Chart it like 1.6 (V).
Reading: 1.803 (V)
